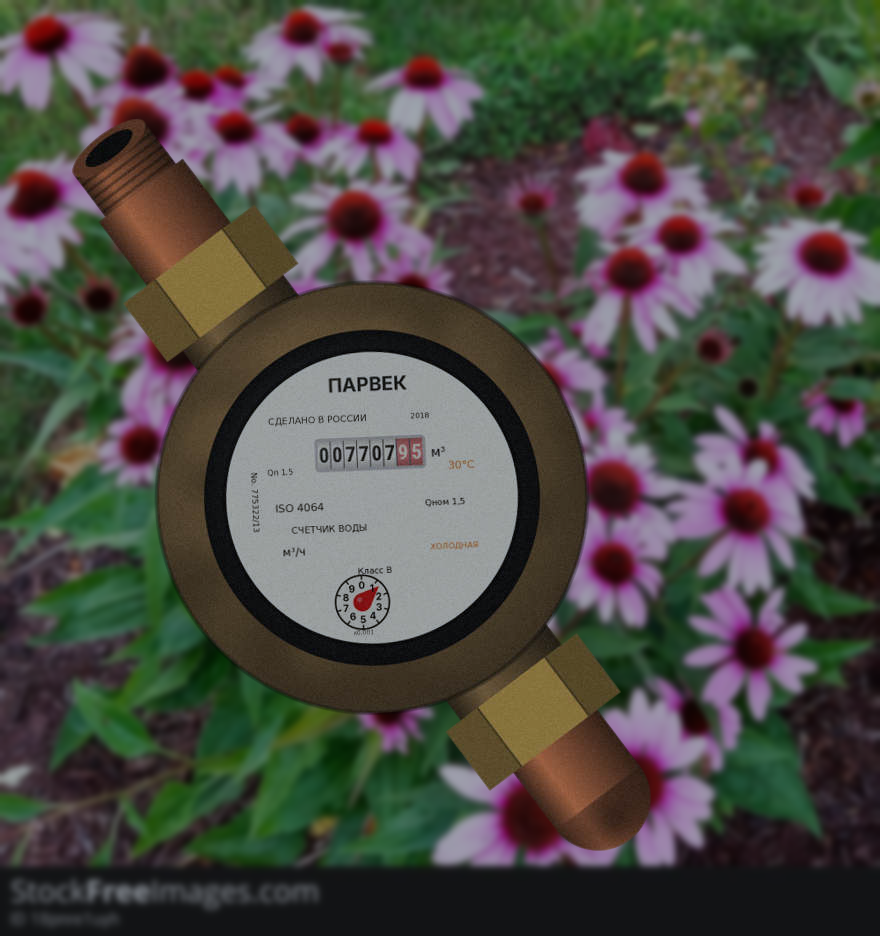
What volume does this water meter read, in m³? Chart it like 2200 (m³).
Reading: 7707.951 (m³)
